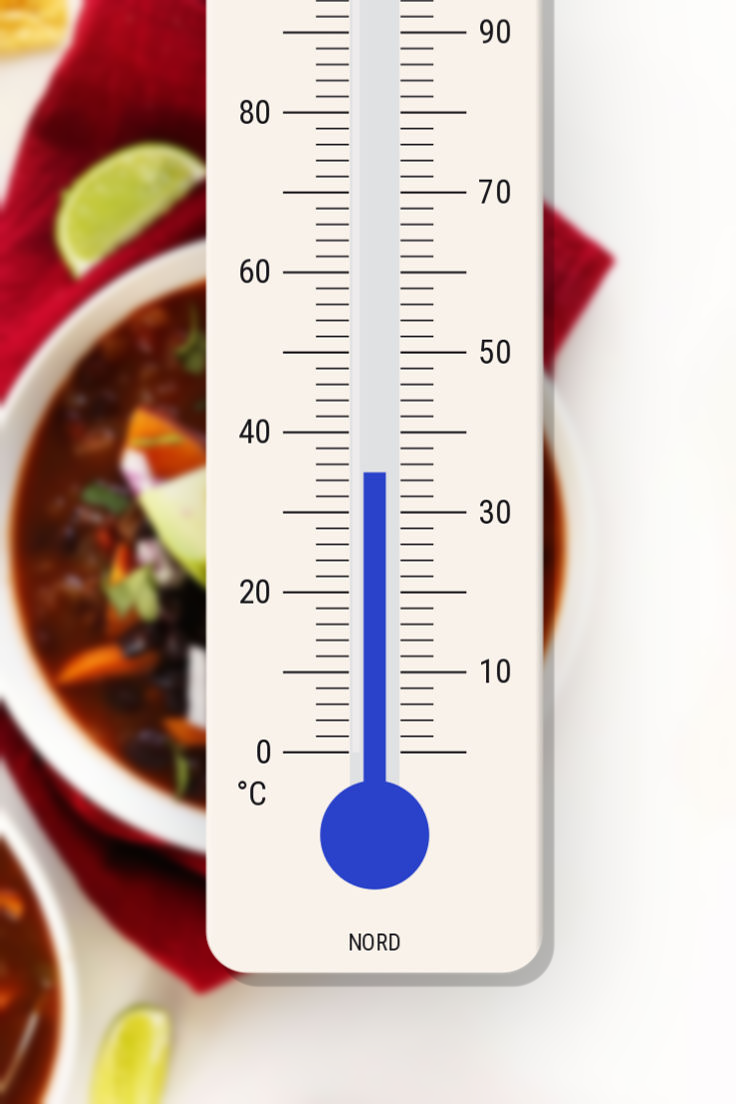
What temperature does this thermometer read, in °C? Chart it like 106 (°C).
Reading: 35 (°C)
